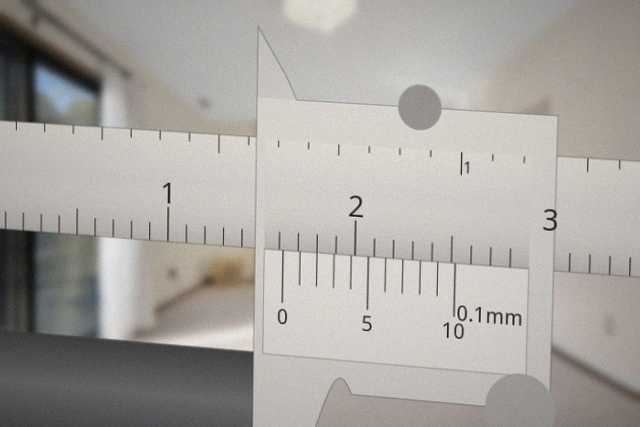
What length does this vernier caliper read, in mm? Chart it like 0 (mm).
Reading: 16.2 (mm)
